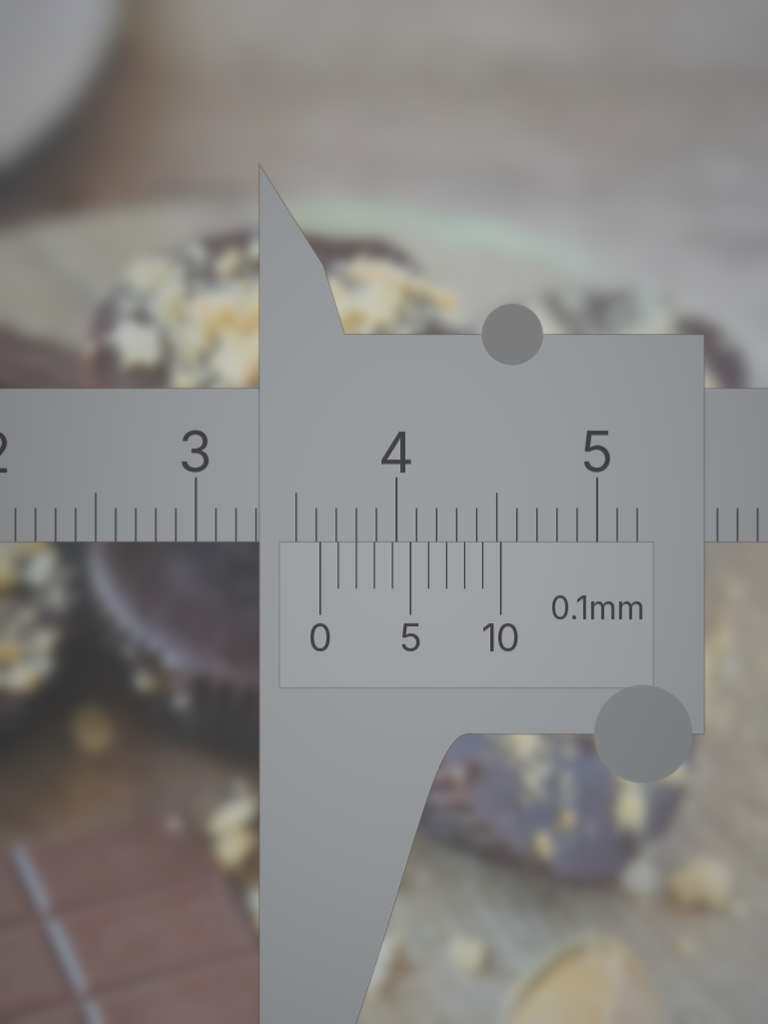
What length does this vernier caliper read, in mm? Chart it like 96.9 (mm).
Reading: 36.2 (mm)
